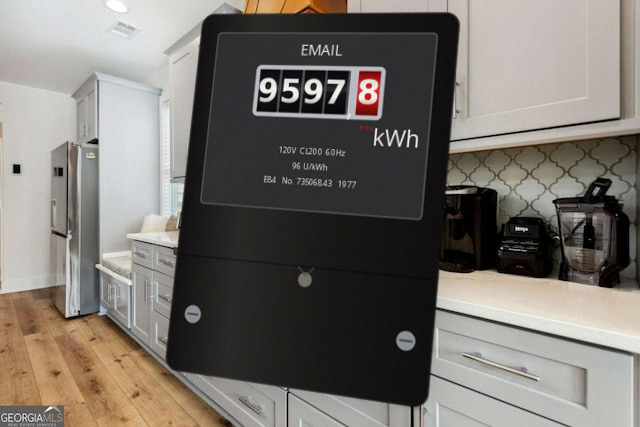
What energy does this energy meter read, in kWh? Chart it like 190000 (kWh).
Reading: 9597.8 (kWh)
